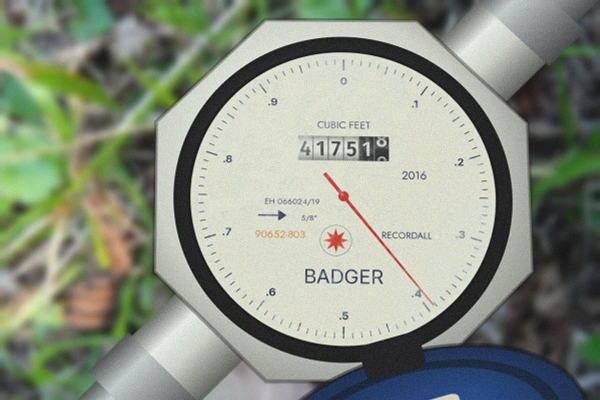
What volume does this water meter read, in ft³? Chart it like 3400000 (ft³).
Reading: 417518.39 (ft³)
